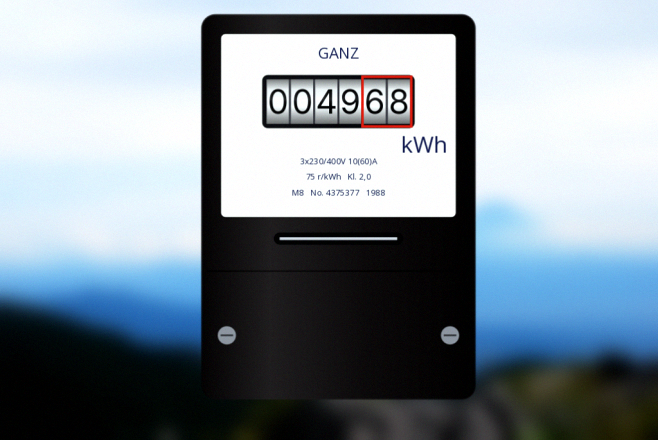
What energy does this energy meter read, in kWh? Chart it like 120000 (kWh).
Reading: 49.68 (kWh)
